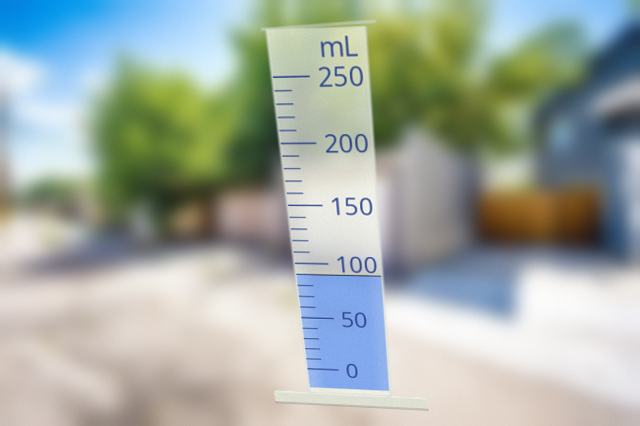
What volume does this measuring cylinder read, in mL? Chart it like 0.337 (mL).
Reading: 90 (mL)
